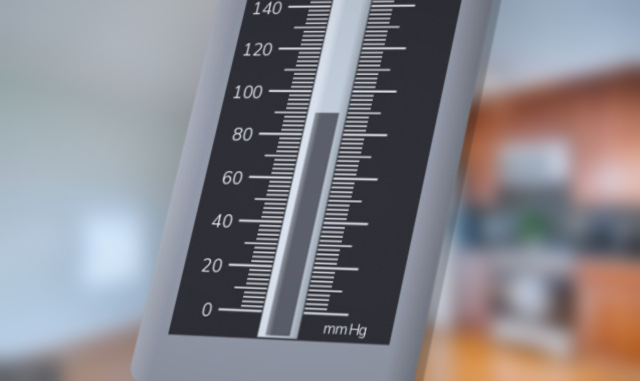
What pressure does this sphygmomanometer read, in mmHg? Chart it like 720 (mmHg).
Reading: 90 (mmHg)
